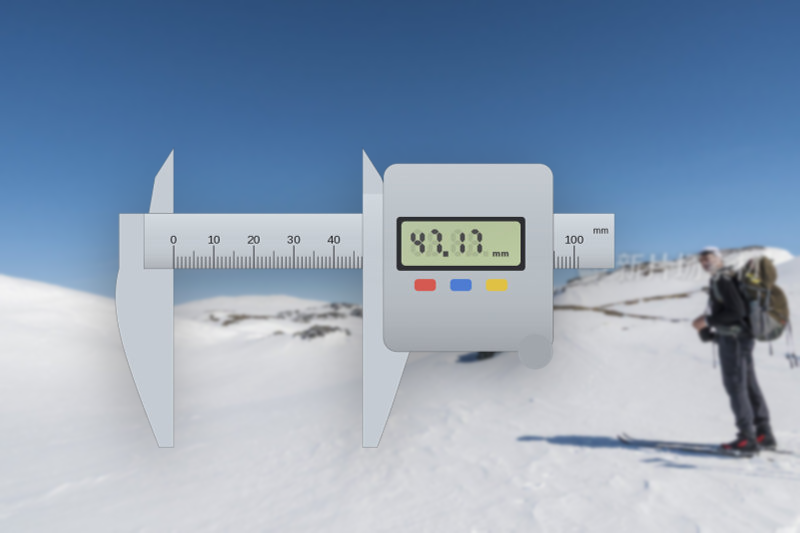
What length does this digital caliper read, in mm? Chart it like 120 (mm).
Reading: 47.17 (mm)
